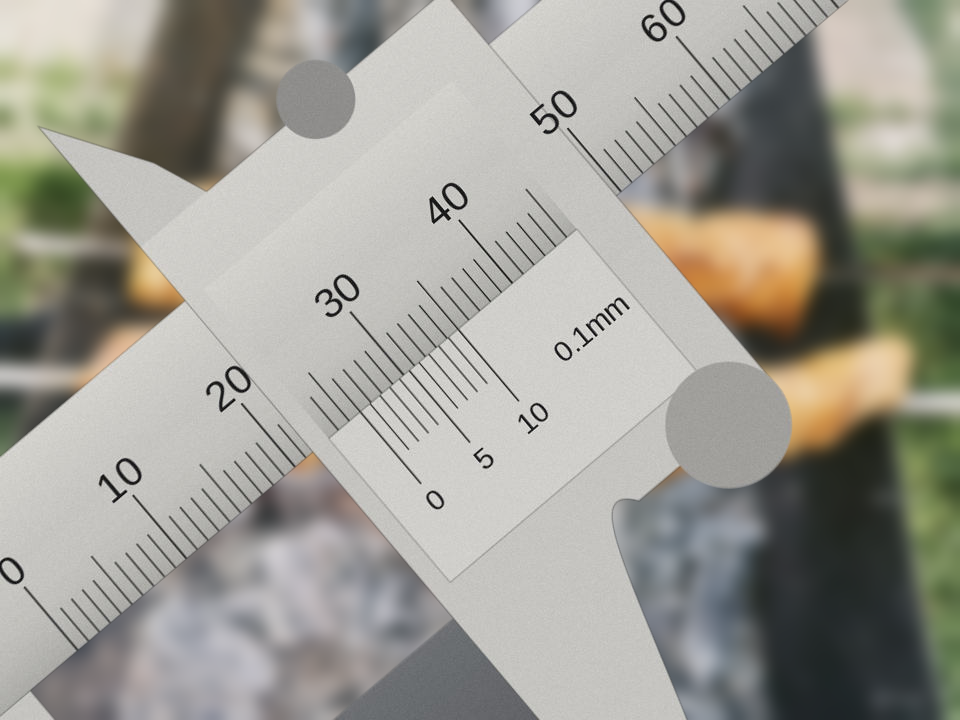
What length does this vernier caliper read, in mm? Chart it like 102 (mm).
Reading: 26.0 (mm)
